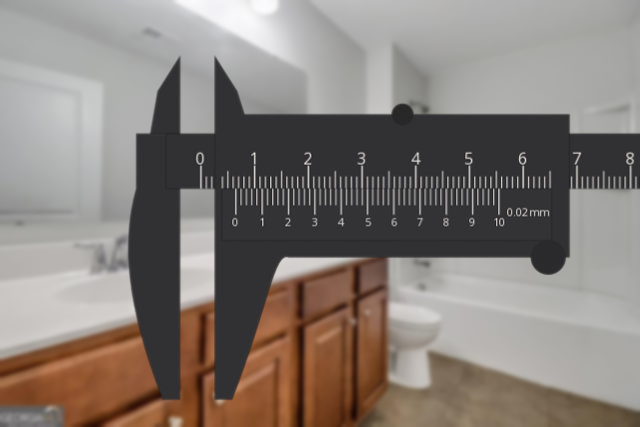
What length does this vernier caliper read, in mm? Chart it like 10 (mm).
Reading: 6.5 (mm)
